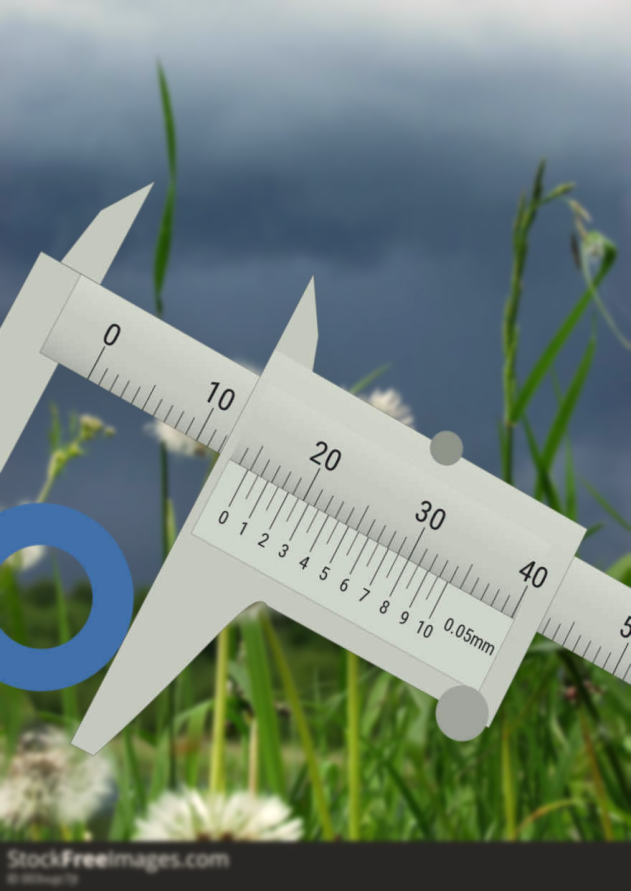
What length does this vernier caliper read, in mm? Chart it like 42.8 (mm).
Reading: 14.8 (mm)
